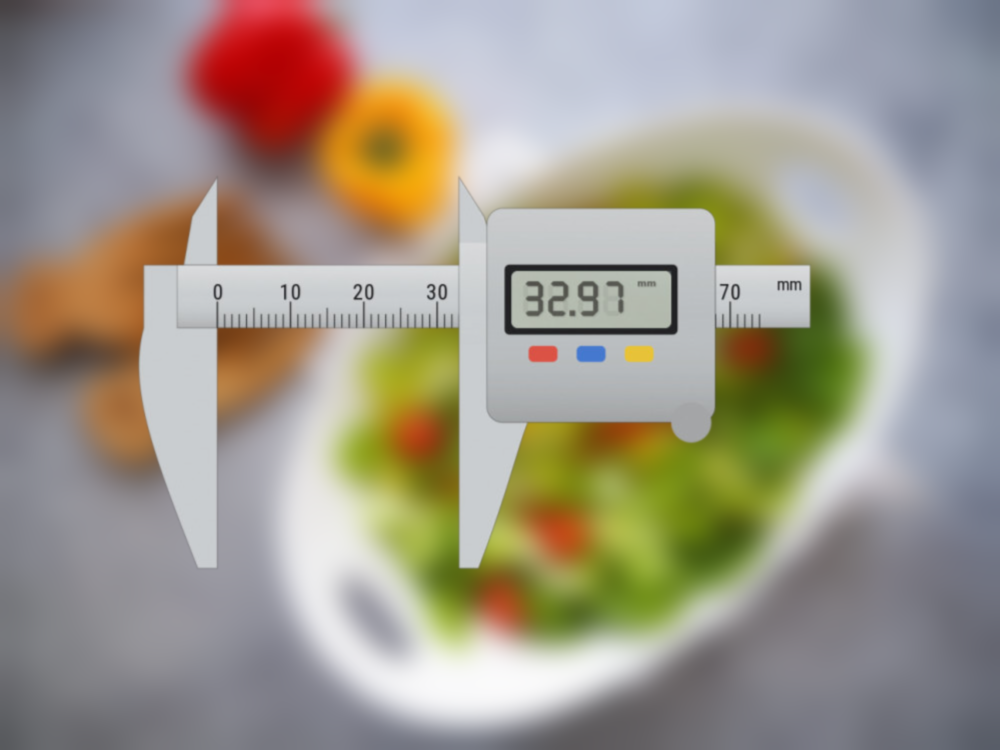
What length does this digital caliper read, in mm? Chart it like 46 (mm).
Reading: 32.97 (mm)
